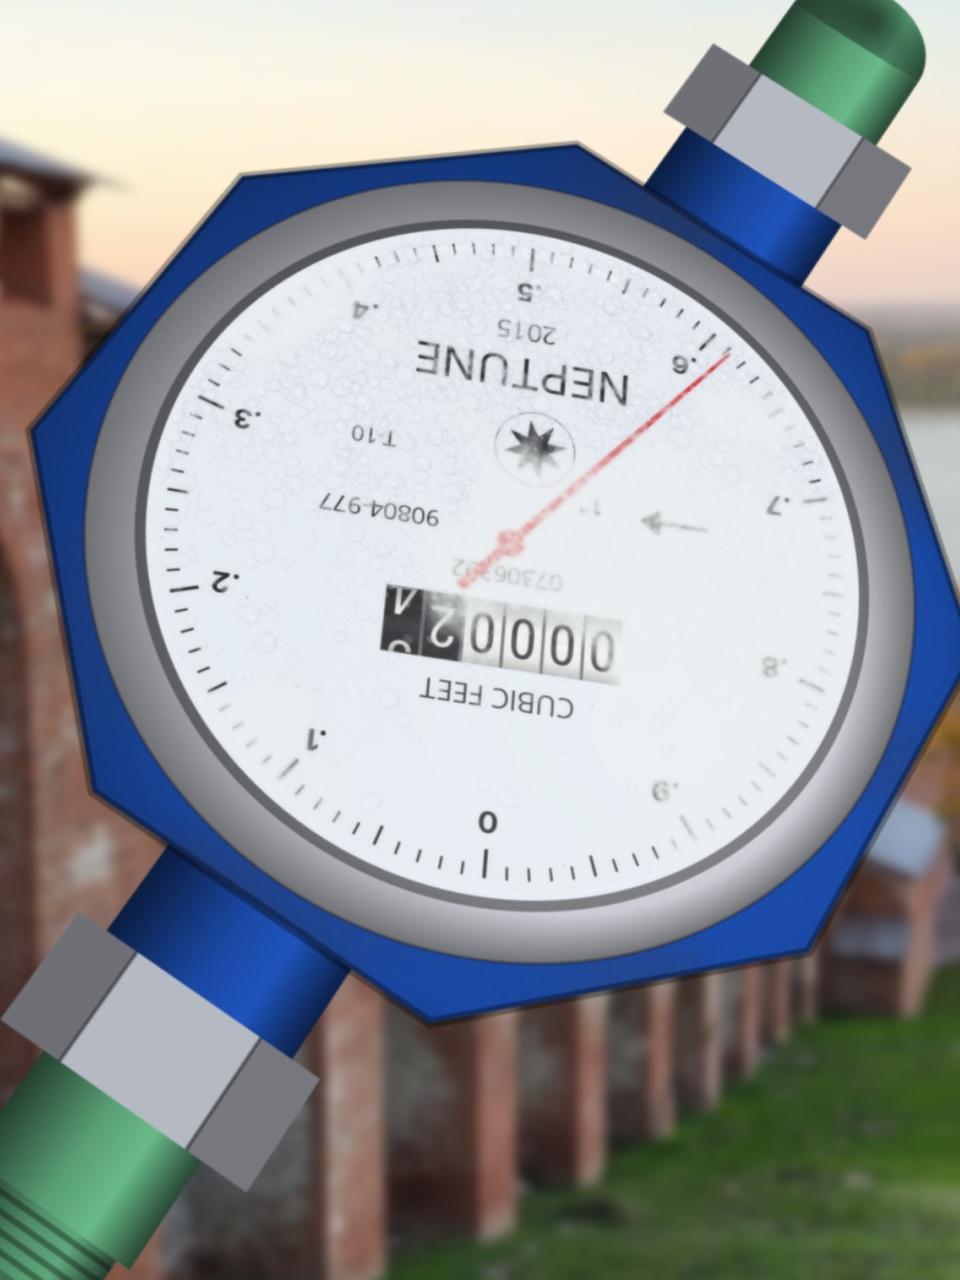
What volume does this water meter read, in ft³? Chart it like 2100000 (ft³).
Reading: 23.61 (ft³)
